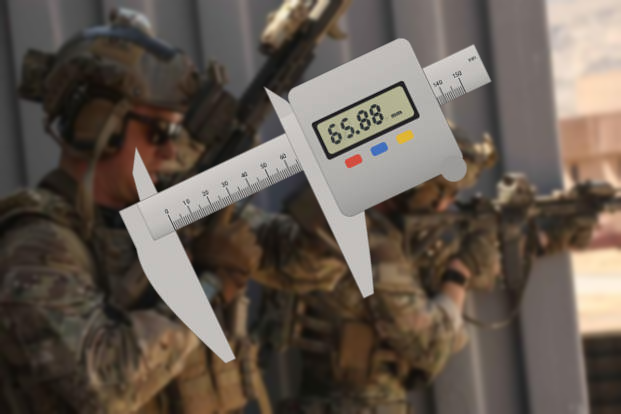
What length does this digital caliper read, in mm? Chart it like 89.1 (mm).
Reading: 65.88 (mm)
